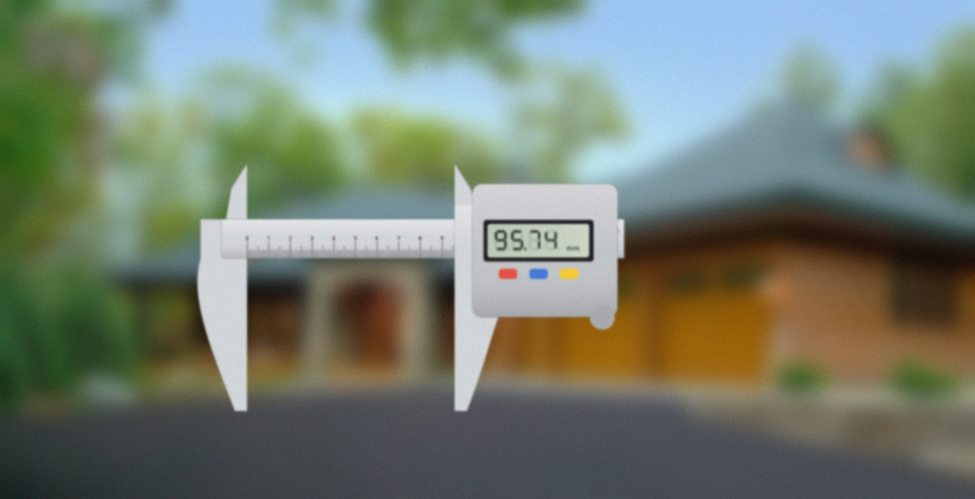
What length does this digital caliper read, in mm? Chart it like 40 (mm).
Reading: 95.74 (mm)
